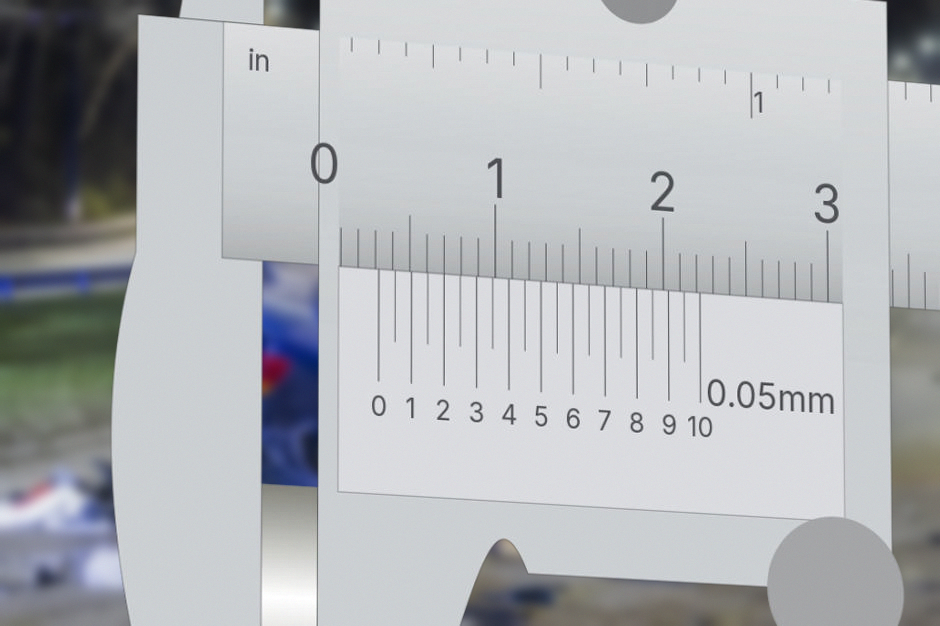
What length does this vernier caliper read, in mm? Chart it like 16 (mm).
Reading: 3.2 (mm)
